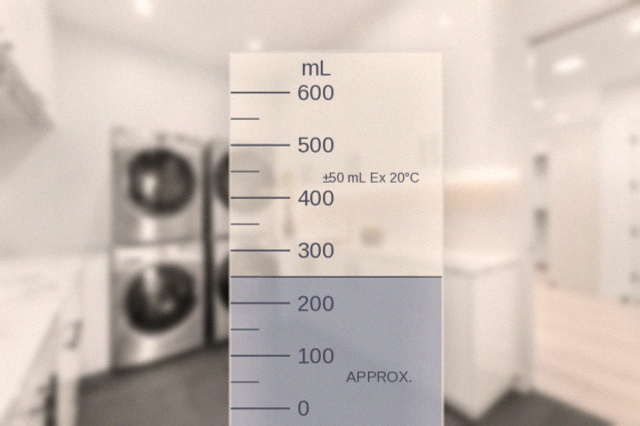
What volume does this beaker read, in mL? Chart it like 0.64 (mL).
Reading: 250 (mL)
